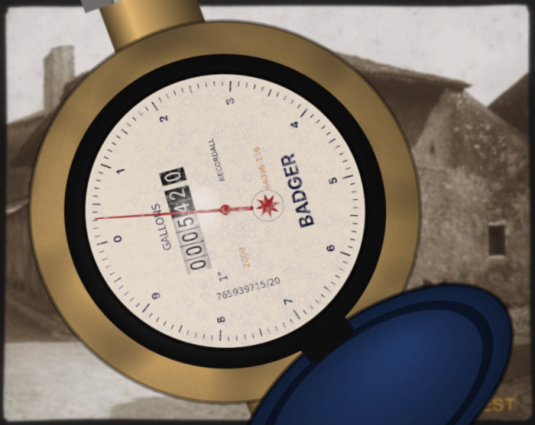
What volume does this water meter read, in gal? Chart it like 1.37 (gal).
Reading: 5420.3 (gal)
